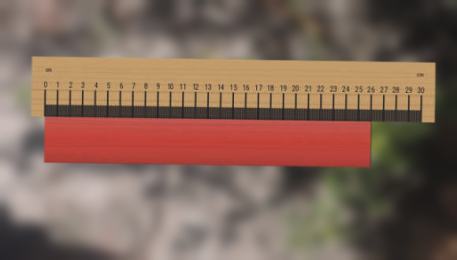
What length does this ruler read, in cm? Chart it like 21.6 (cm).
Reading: 26 (cm)
